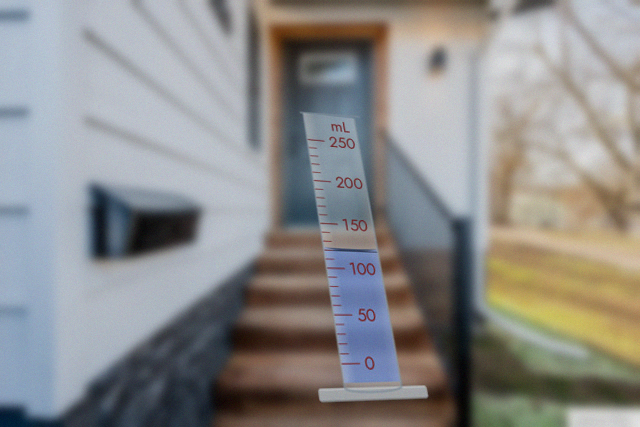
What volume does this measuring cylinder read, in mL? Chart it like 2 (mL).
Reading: 120 (mL)
